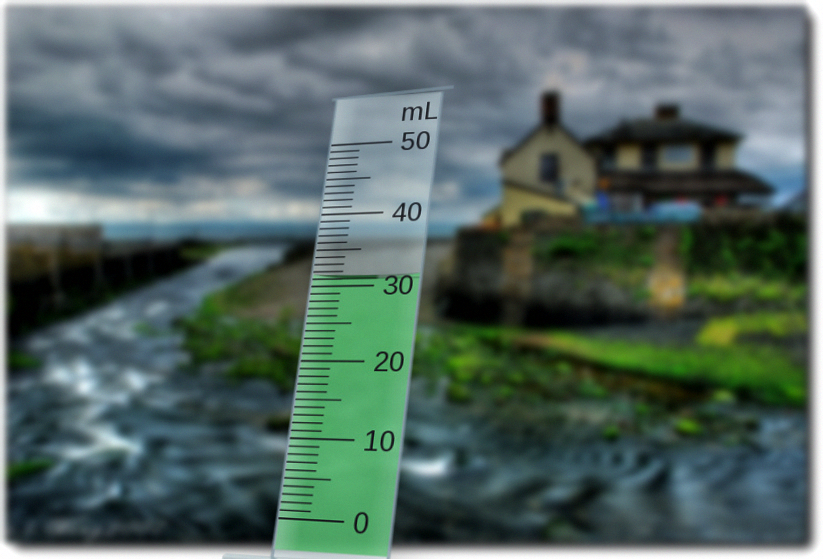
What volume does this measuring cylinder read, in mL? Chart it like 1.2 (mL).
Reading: 31 (mL)
